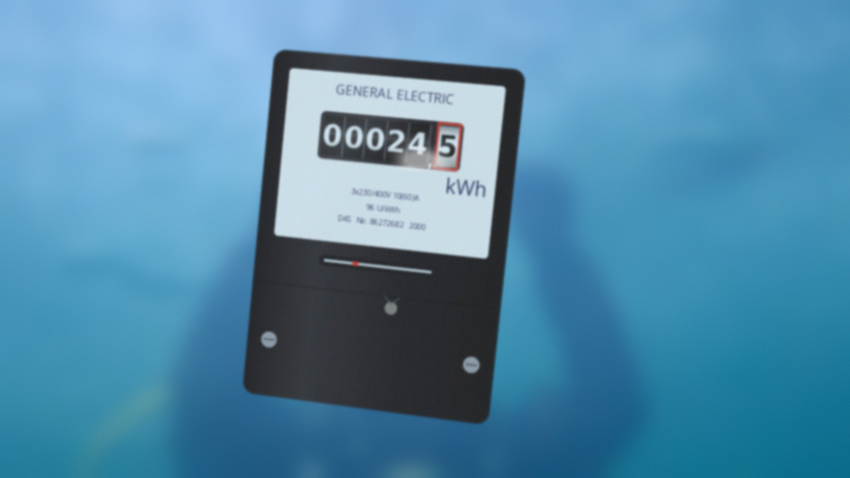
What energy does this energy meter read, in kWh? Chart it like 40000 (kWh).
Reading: 24.5 (kWh)
